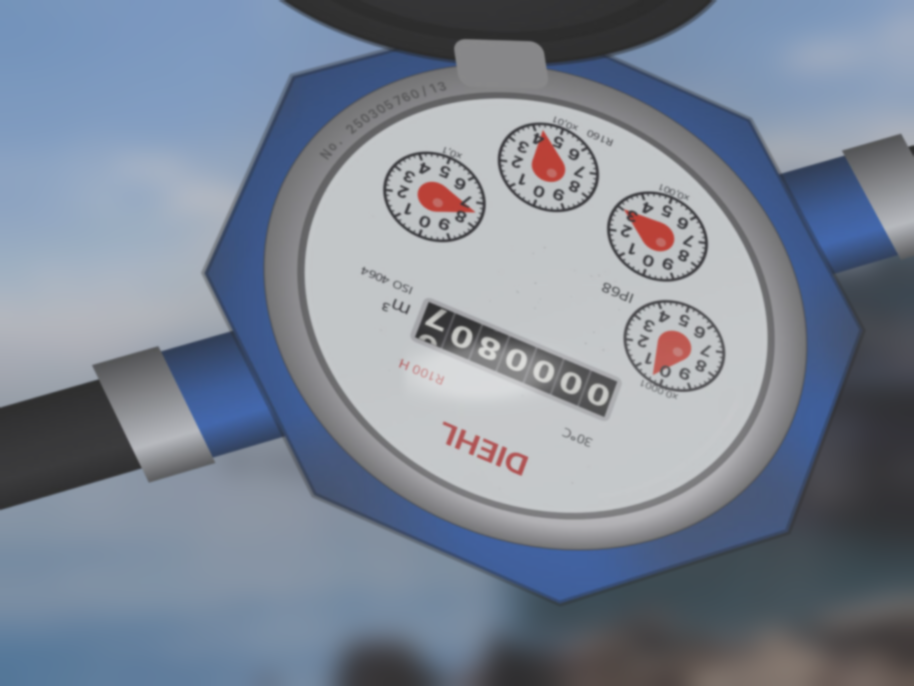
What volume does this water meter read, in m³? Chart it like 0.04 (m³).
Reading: 806.7430 (m³)
